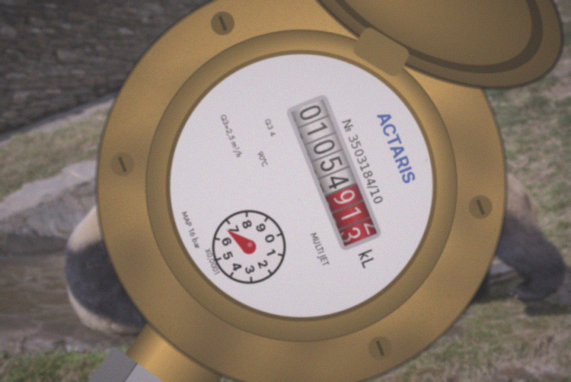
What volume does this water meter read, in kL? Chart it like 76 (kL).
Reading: 1054.9126 (kL)
